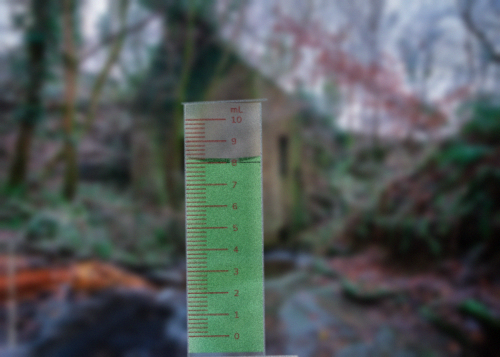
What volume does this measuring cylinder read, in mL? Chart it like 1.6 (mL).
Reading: 8 (mL)
